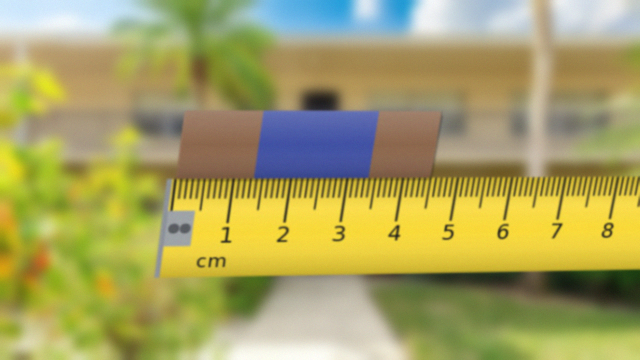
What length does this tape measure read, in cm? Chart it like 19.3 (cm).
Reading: 4.5 (cm)
